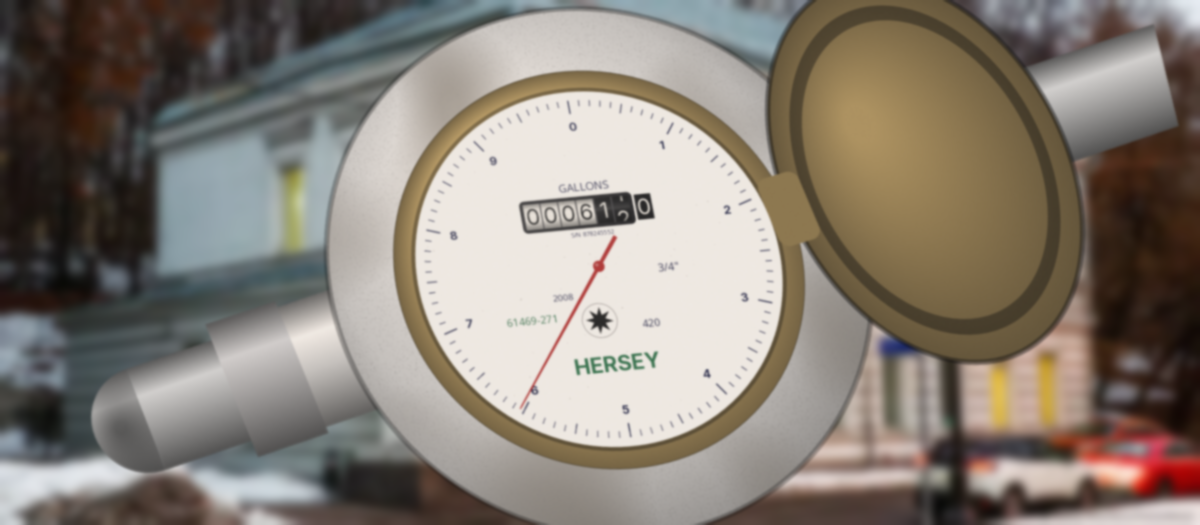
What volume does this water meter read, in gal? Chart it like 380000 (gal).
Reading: 6116.0 (gal)
